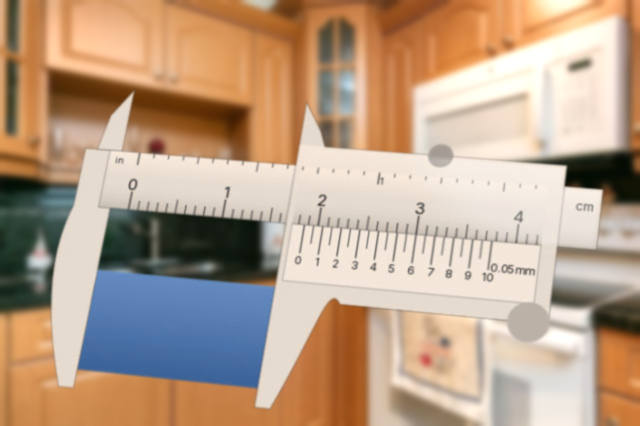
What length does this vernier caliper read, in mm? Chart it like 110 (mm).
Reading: 18.6 (mm)
